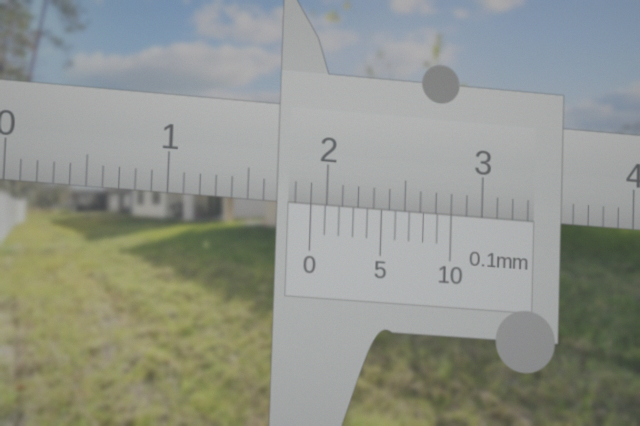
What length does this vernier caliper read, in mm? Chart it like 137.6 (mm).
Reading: 19.0 (mm)
